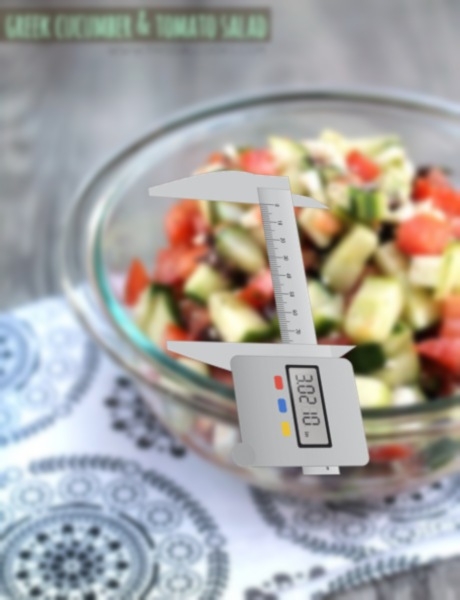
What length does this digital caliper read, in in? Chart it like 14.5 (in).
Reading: 3.0210 (in)
